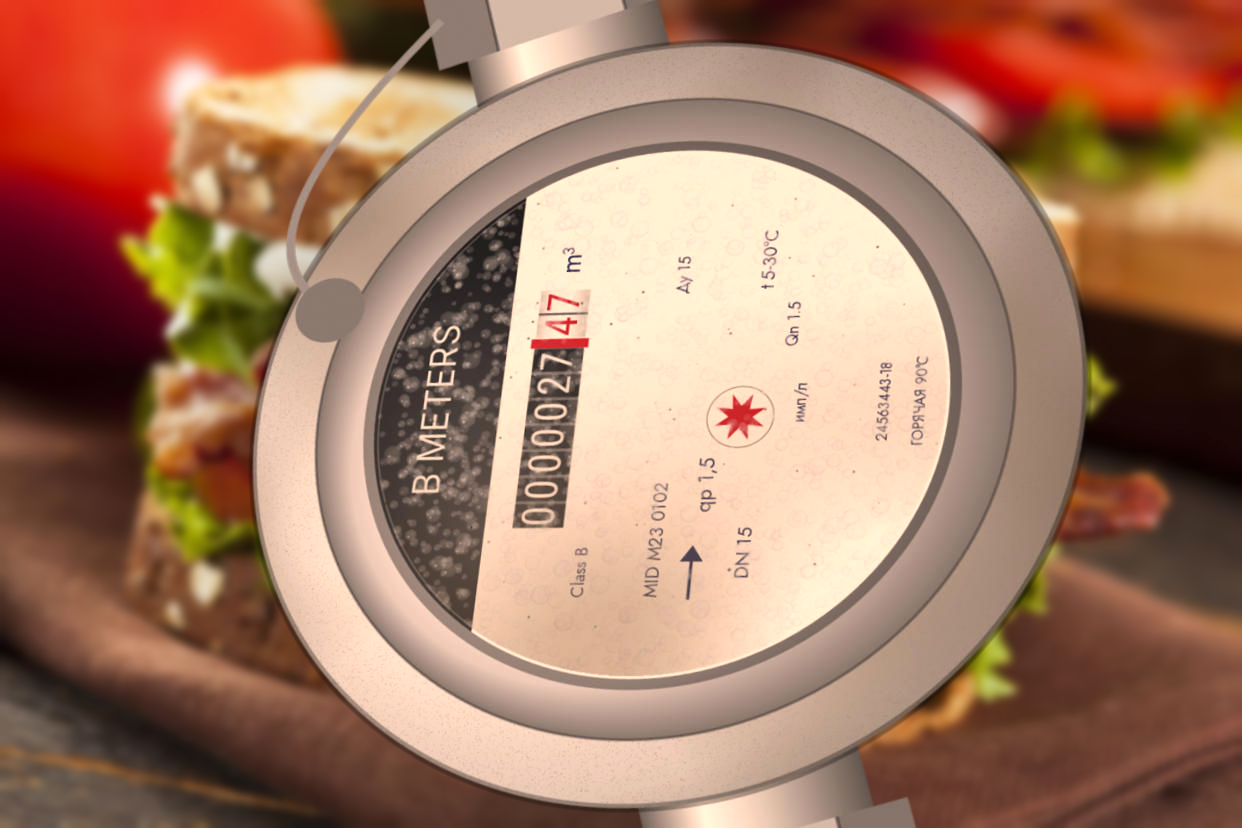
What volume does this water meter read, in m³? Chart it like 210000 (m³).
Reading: 27.47 (m³)
